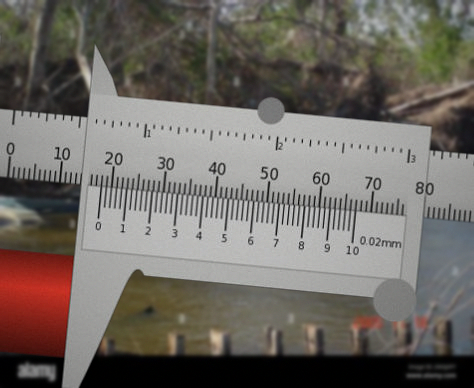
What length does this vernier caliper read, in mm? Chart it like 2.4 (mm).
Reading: 18.0 (mm)
